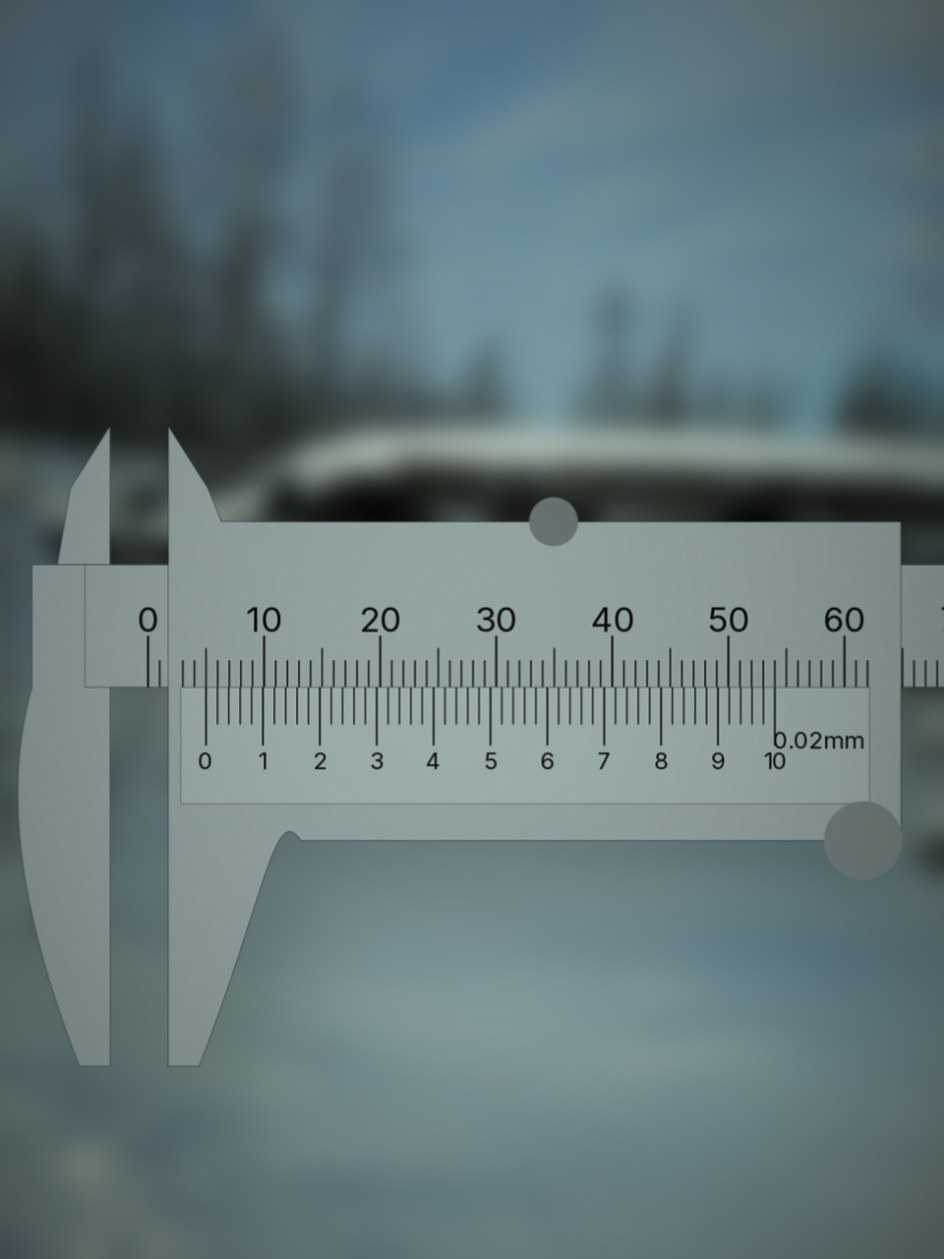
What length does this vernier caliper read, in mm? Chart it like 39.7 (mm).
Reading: 5.0 (mm)
